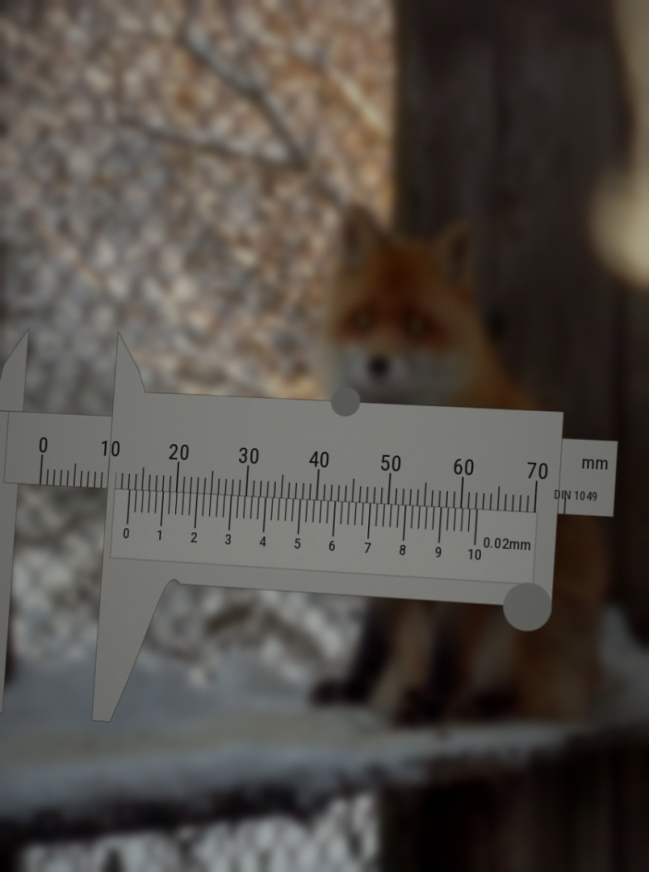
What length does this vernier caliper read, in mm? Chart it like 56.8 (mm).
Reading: 13.2 (mm)
